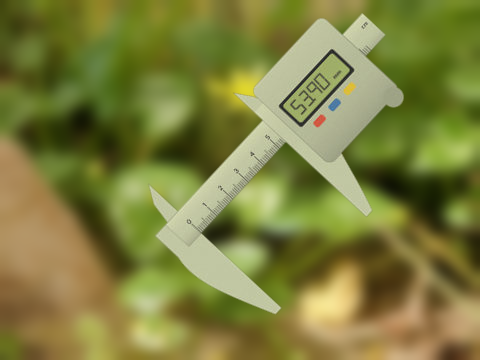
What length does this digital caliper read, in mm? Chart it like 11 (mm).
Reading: 53.90 (mm)
